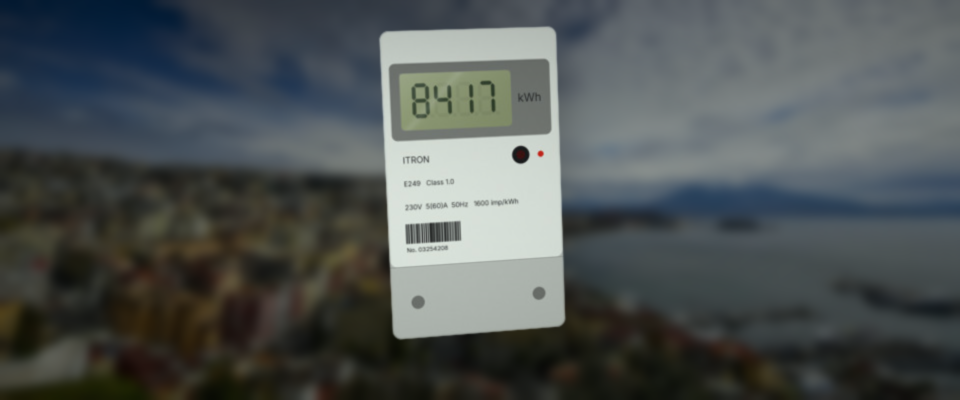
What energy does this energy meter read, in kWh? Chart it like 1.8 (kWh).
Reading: 8417 (kWh)
